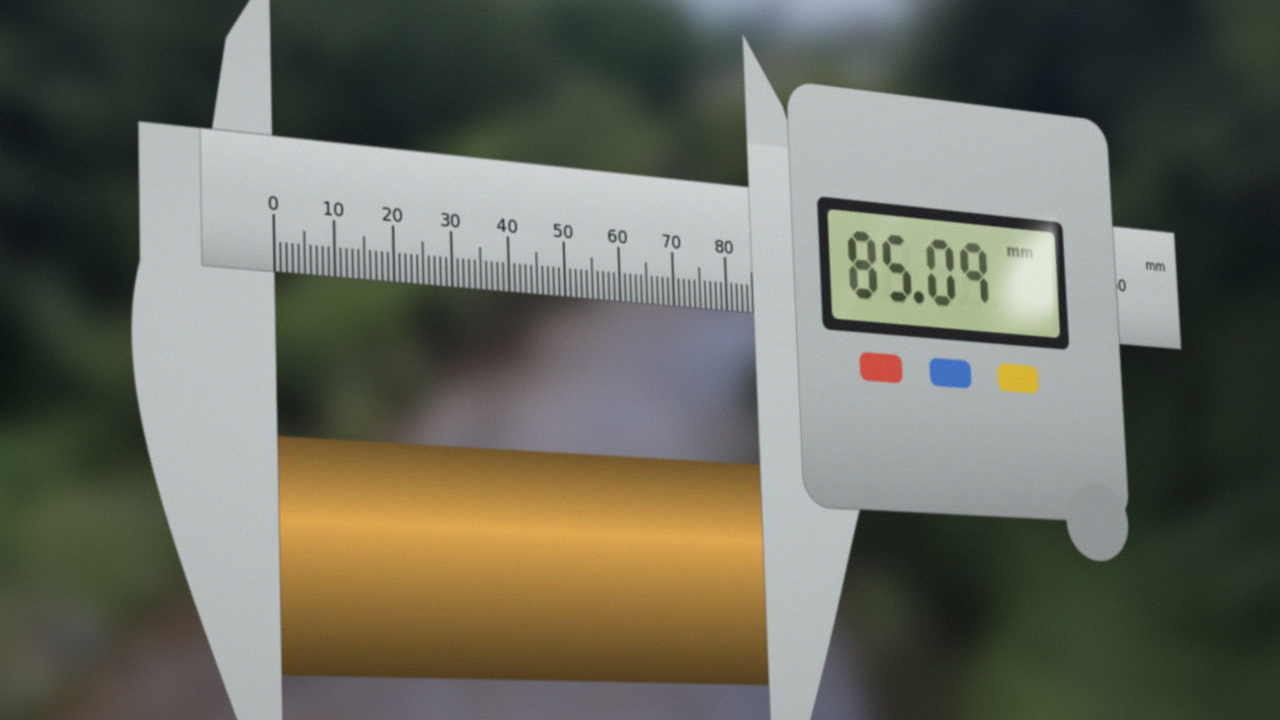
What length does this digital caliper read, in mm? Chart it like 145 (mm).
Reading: 85.09 (mm)
